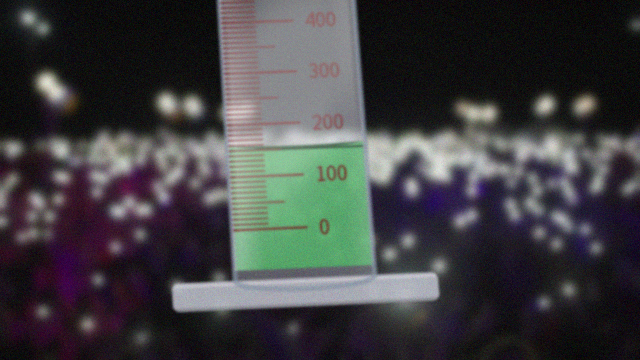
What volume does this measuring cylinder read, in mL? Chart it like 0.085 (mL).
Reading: 150 (mL)
